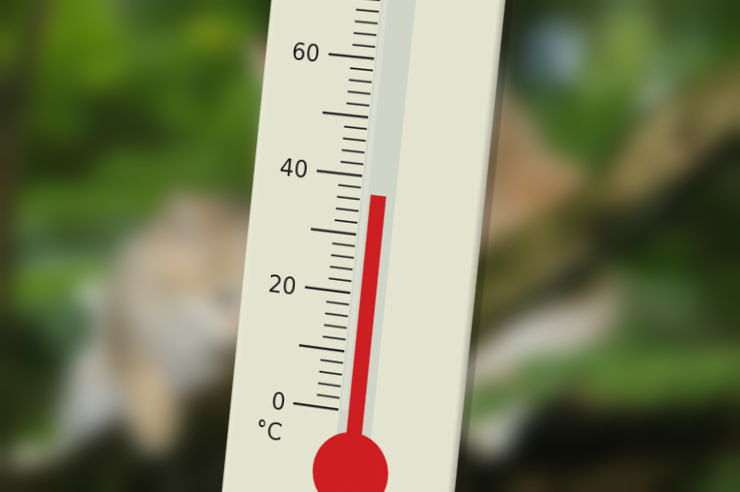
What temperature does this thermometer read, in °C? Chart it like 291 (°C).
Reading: 37 (°C)
